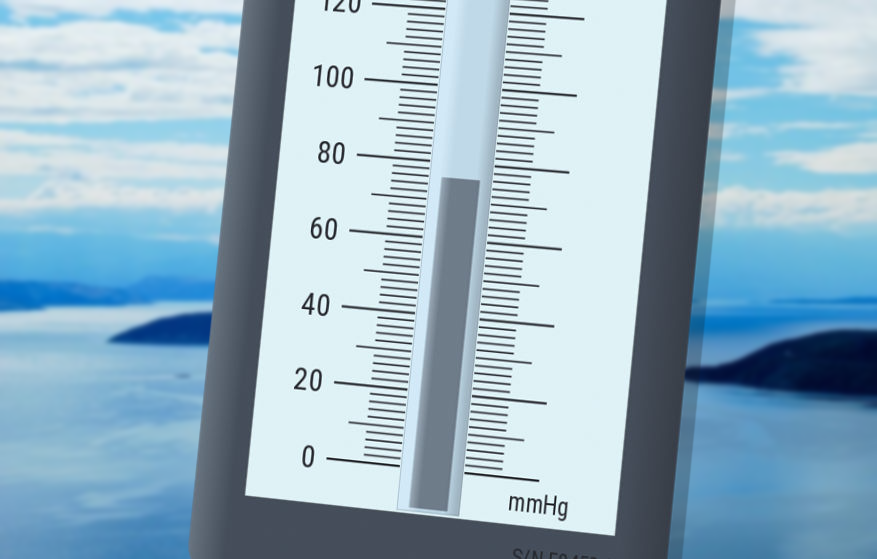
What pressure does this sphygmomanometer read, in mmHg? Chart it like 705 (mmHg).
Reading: 76 (mmHg)
